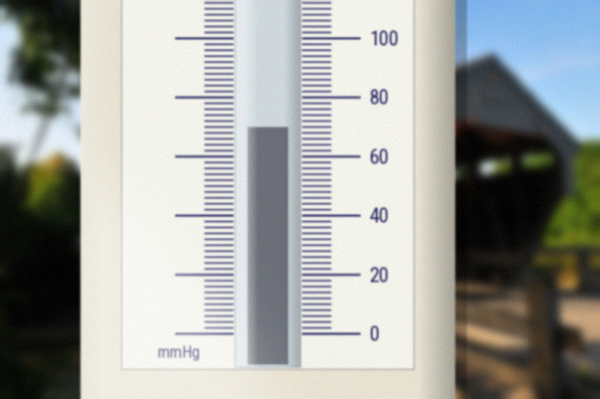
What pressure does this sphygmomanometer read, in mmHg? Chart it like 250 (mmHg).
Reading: 70 (mmHg)
